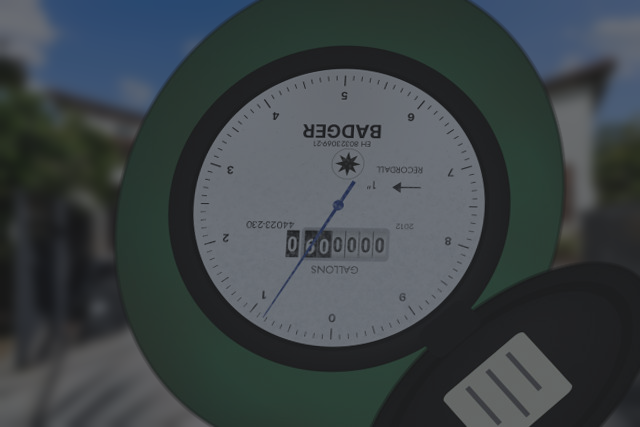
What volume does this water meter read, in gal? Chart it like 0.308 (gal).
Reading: 90.8 (gal)
